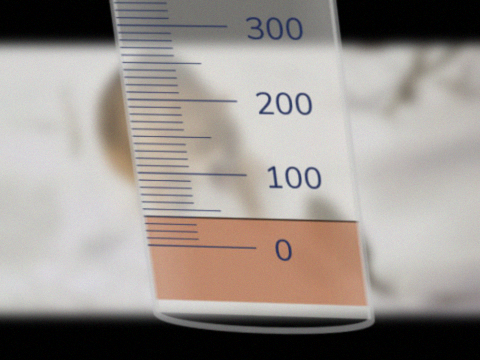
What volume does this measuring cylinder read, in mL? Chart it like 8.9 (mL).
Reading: 40 (mL)
